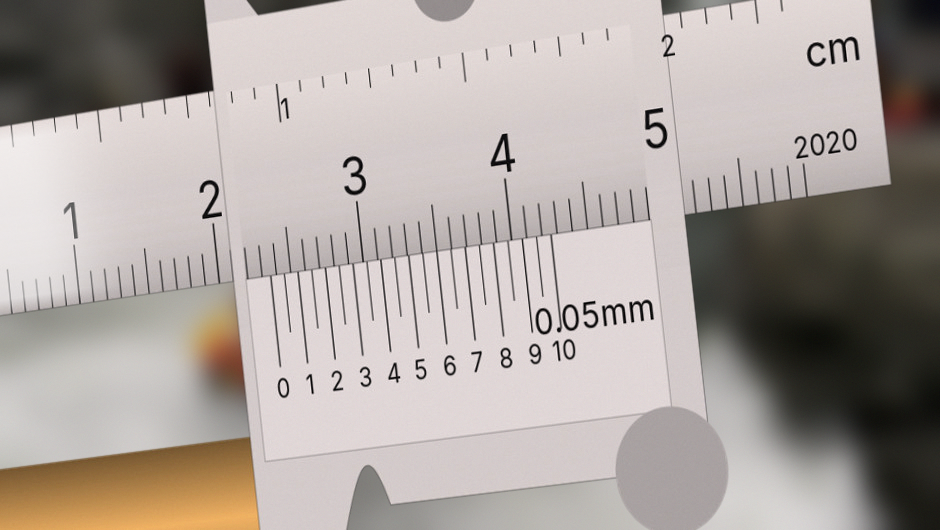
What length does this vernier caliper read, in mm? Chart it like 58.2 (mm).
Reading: 23.6 (mm)
